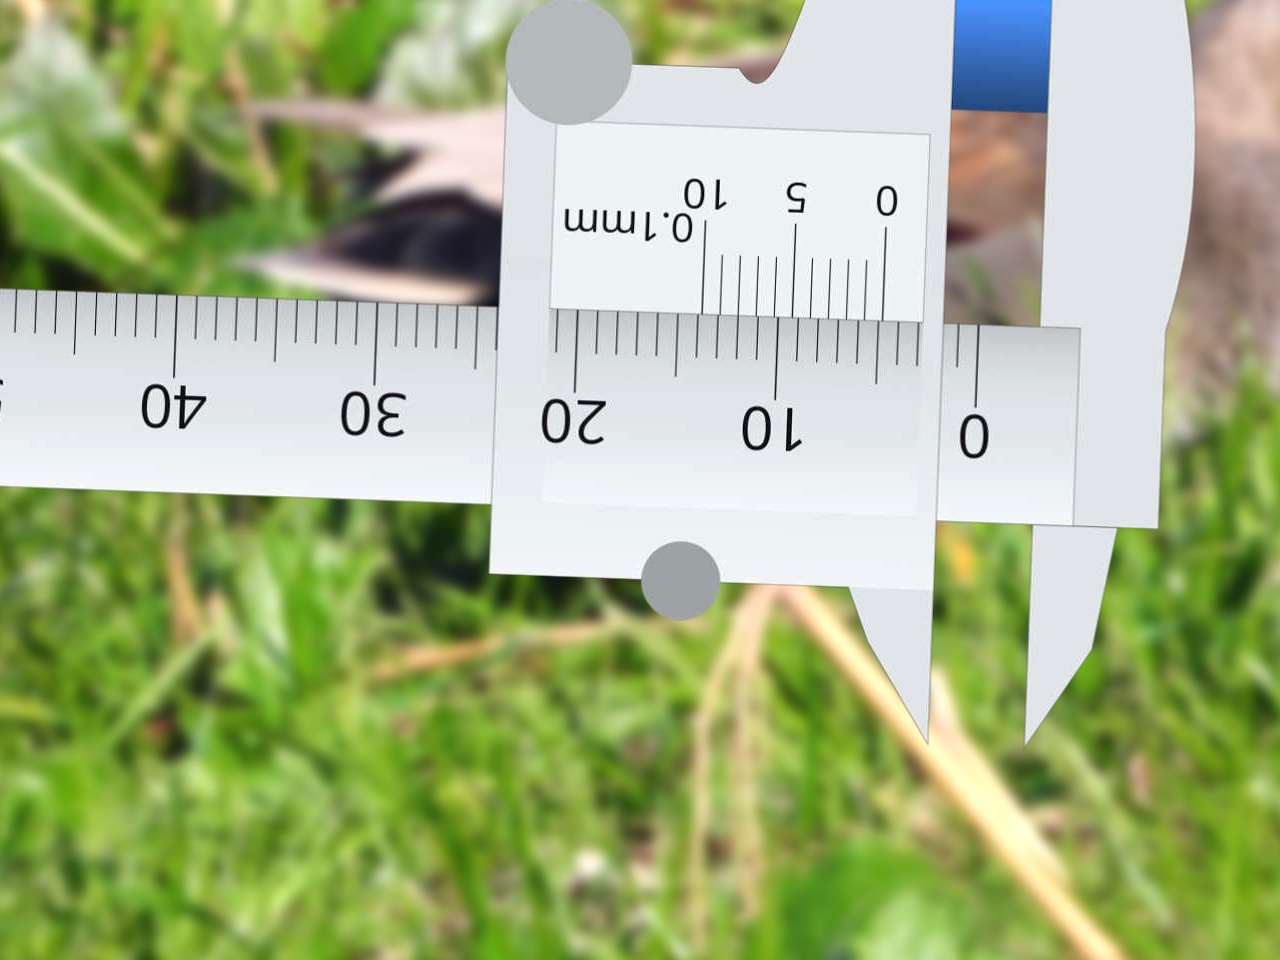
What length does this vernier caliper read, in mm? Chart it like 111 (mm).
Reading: 4.8 (mm)
